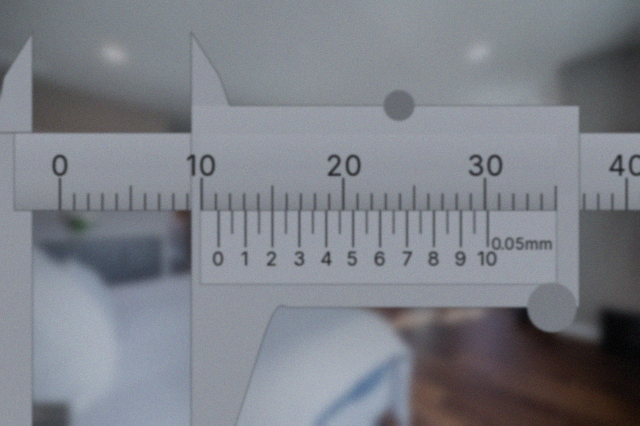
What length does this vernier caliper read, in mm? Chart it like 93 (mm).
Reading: 11.2 (mm)
